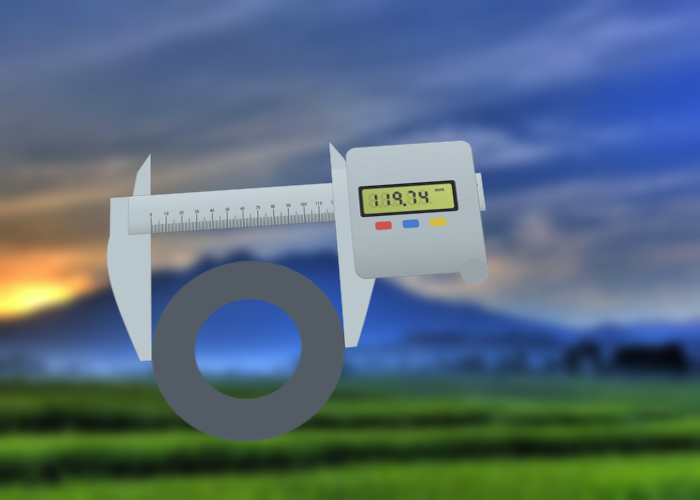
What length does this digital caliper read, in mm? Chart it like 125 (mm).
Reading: 119.74 (mm)
